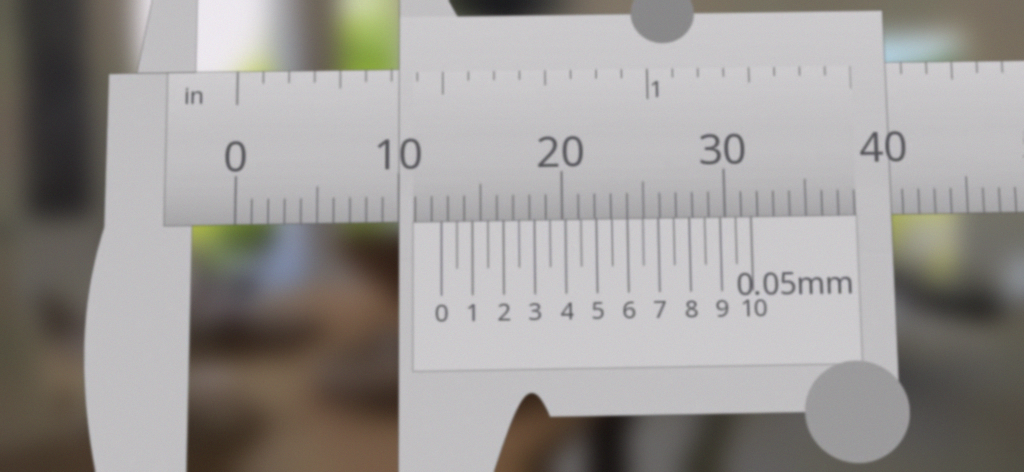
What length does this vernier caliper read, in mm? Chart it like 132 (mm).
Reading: 12.6 (mm)
